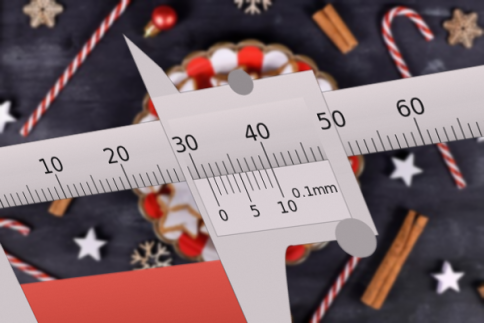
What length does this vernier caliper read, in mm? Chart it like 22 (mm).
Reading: 31.0 (mm)
